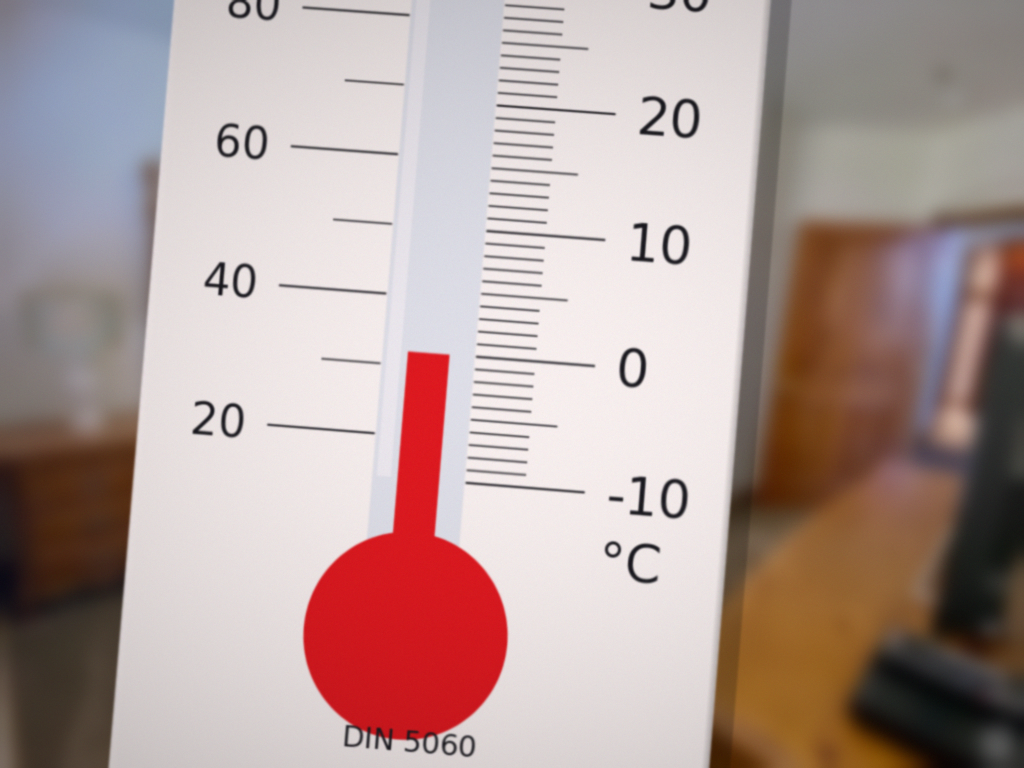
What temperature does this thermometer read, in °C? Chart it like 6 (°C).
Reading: 0 (°C)
